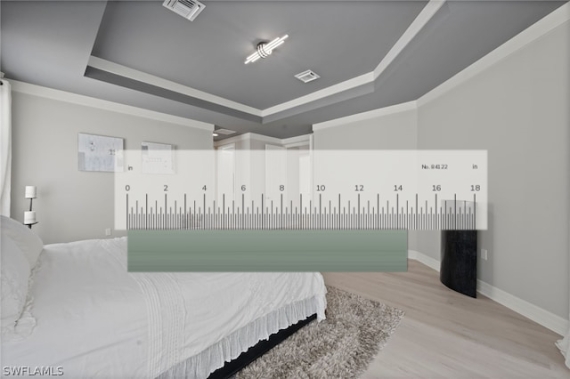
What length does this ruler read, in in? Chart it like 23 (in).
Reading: 14.5 (in)
